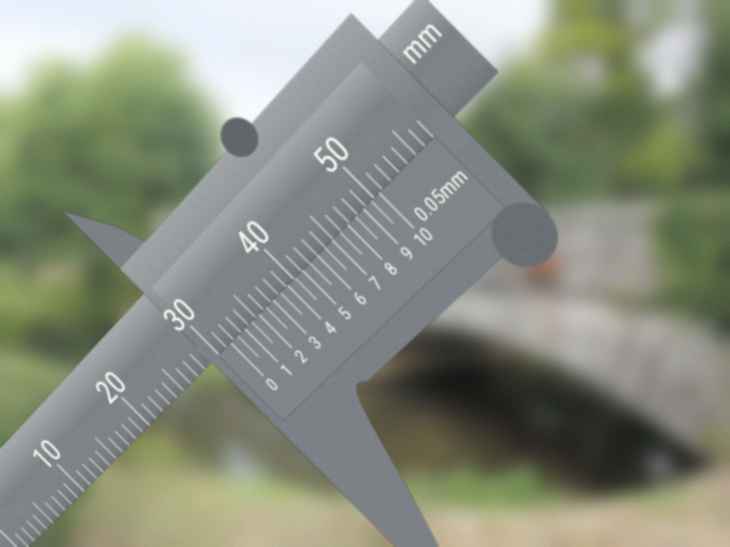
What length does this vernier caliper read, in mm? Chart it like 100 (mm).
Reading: 31.6 (mm)
